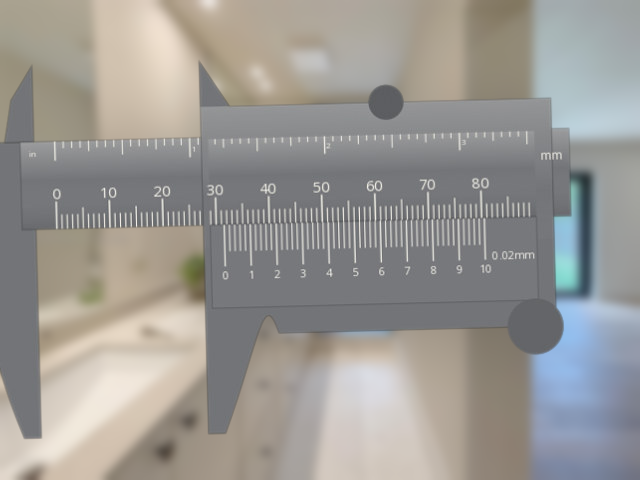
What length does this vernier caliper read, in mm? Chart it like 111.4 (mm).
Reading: 31.5 (mm)
